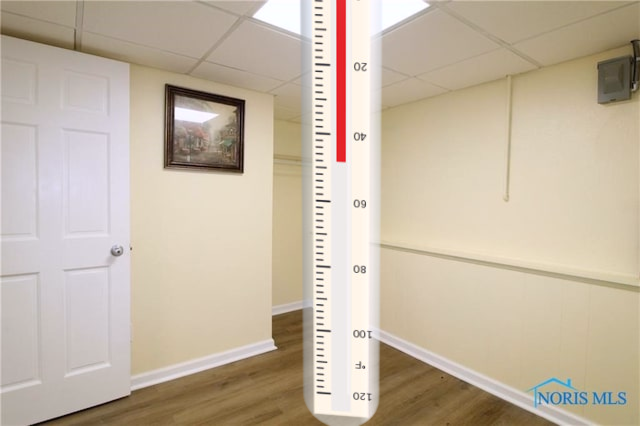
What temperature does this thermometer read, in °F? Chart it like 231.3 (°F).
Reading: 48 (°F)
